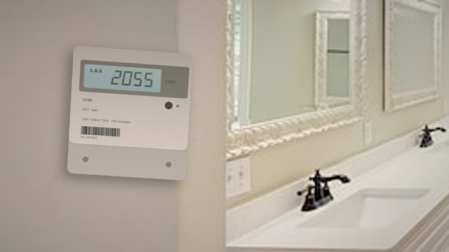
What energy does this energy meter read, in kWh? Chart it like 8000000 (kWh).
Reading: 2055 (kWh)
